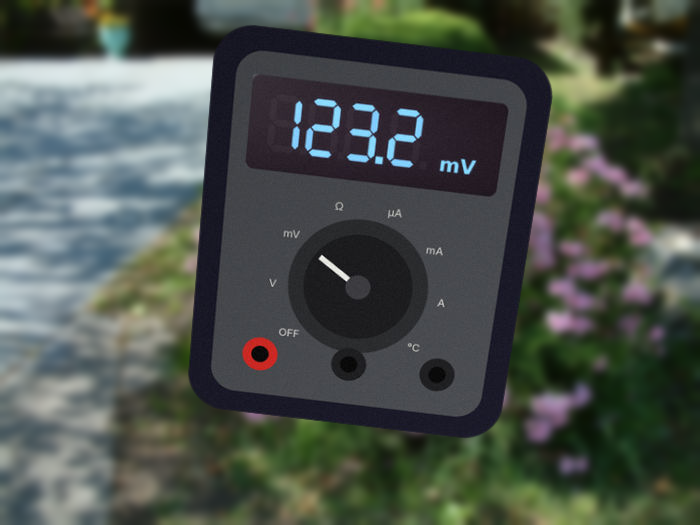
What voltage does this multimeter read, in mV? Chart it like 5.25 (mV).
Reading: 123.2 (mV)
